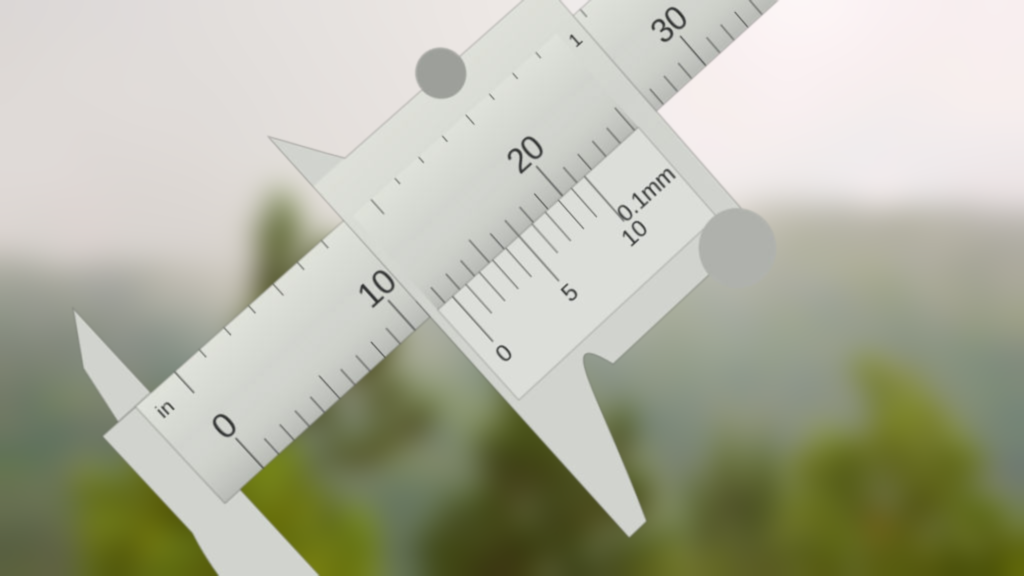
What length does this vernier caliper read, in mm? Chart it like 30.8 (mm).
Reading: 12.5 (mm)
